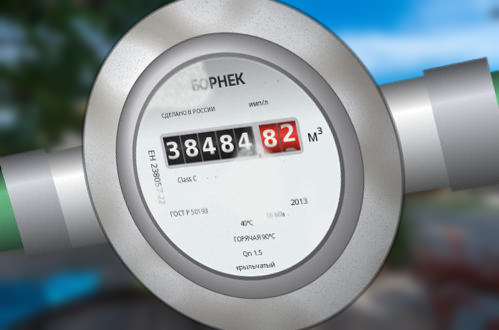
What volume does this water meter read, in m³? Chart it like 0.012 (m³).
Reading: 38484.82 (m³)
